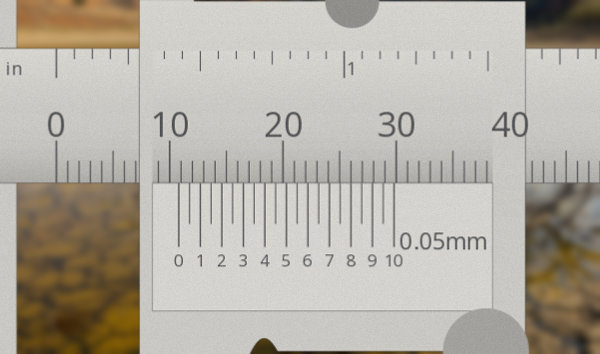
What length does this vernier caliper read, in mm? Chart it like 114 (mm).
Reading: 10.8 (mm)
